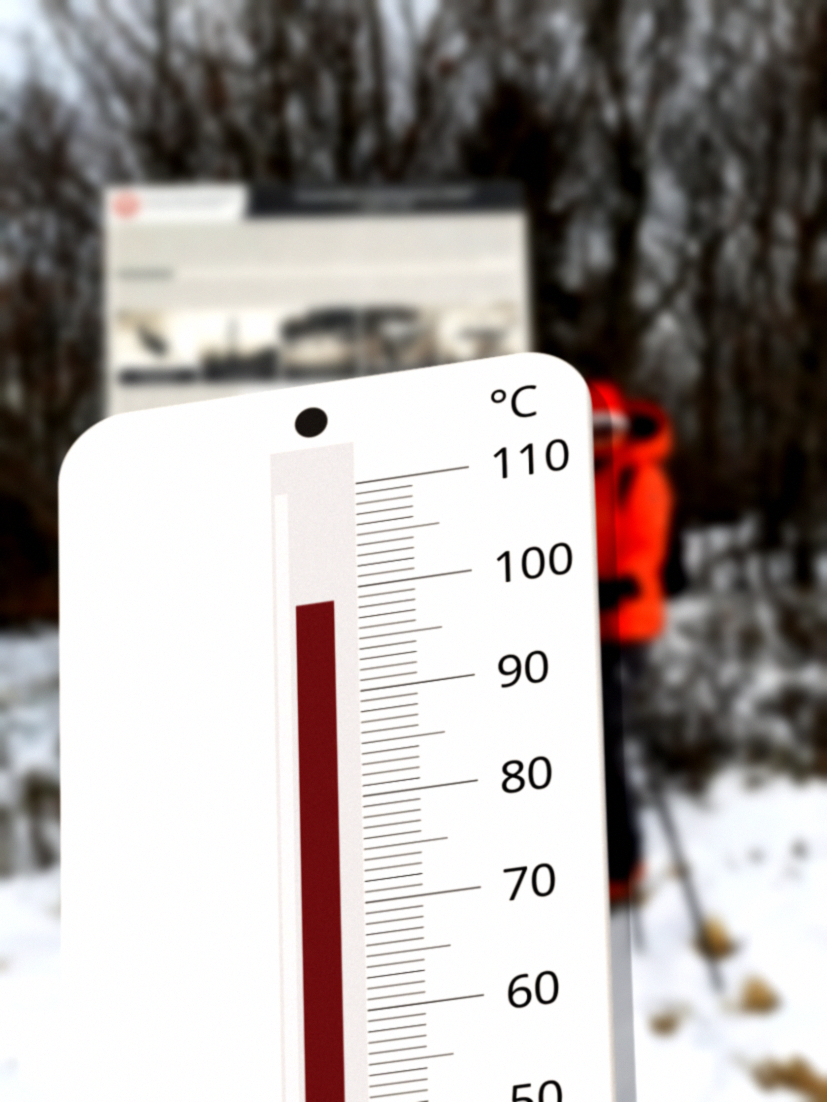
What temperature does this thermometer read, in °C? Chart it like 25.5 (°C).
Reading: 99 (°C)
